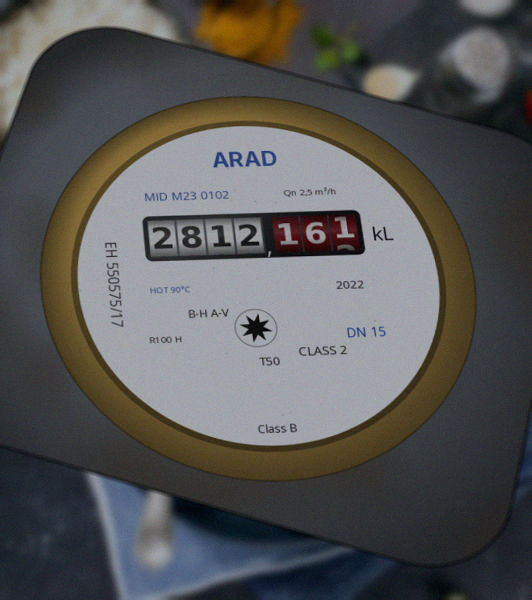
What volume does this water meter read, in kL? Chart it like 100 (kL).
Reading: 2812.161 (kL)
